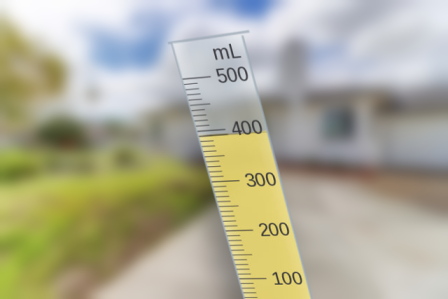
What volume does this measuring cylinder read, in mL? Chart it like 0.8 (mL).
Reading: 390 (mL)
